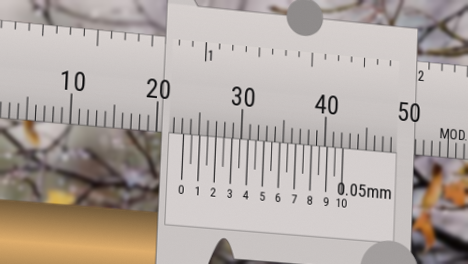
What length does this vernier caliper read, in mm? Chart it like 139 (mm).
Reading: 23.2 (mm)
